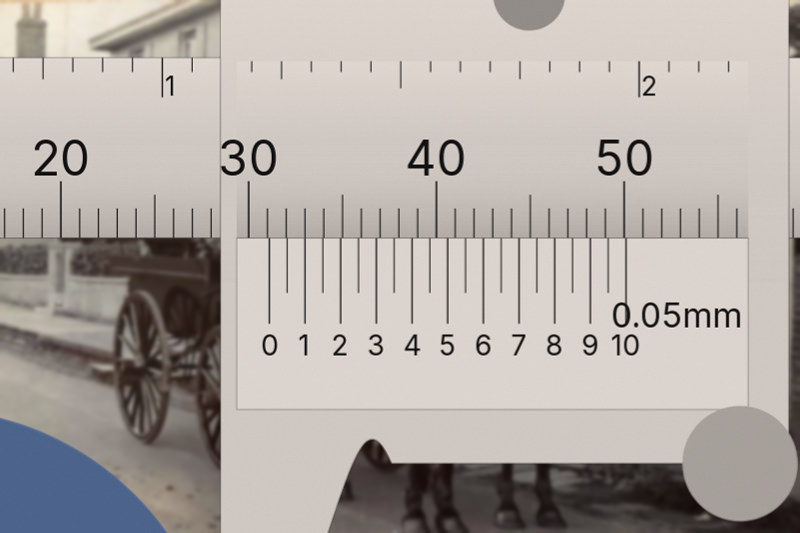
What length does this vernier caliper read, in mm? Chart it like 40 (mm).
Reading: 31.1 (mm)
